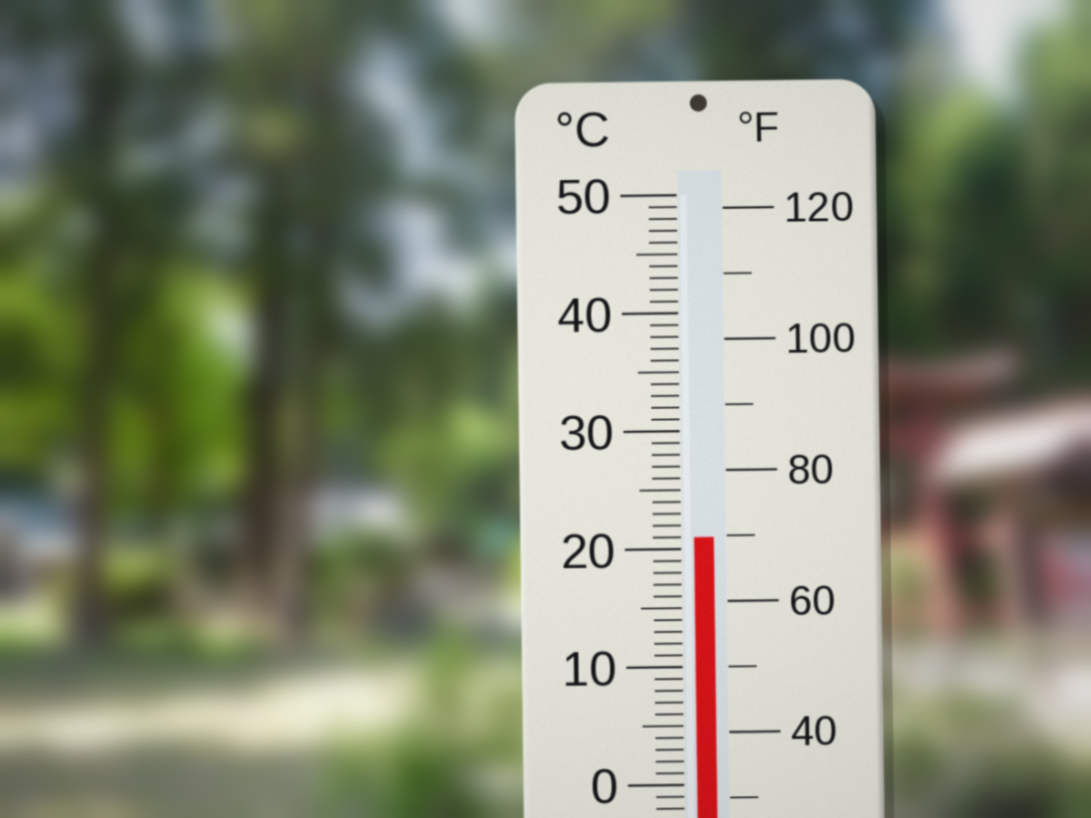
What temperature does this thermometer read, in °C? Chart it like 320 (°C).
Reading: 21 (°C)
